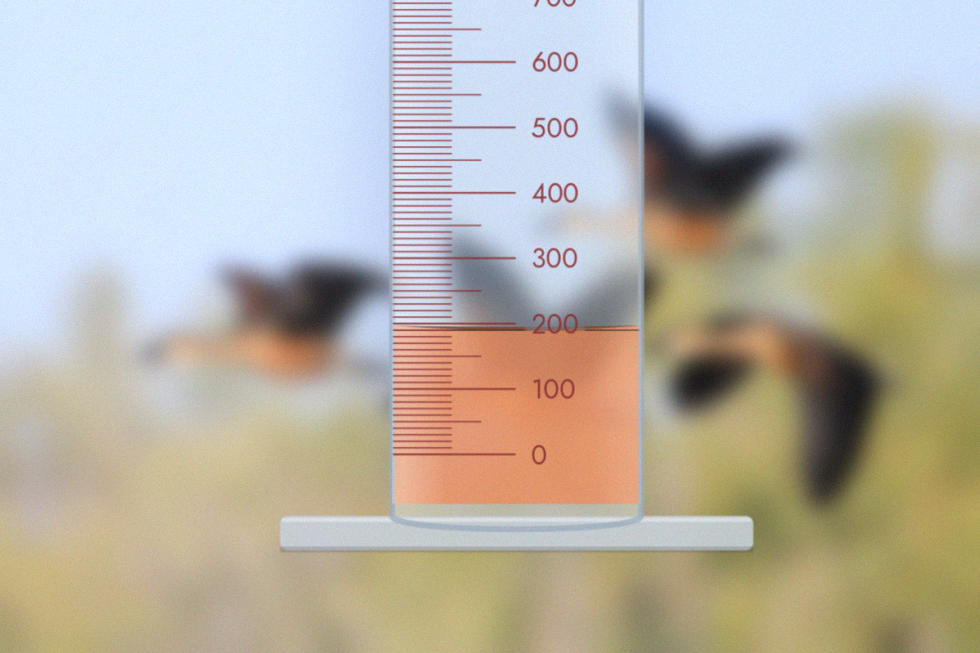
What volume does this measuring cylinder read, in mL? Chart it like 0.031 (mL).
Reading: 190 (mL)
